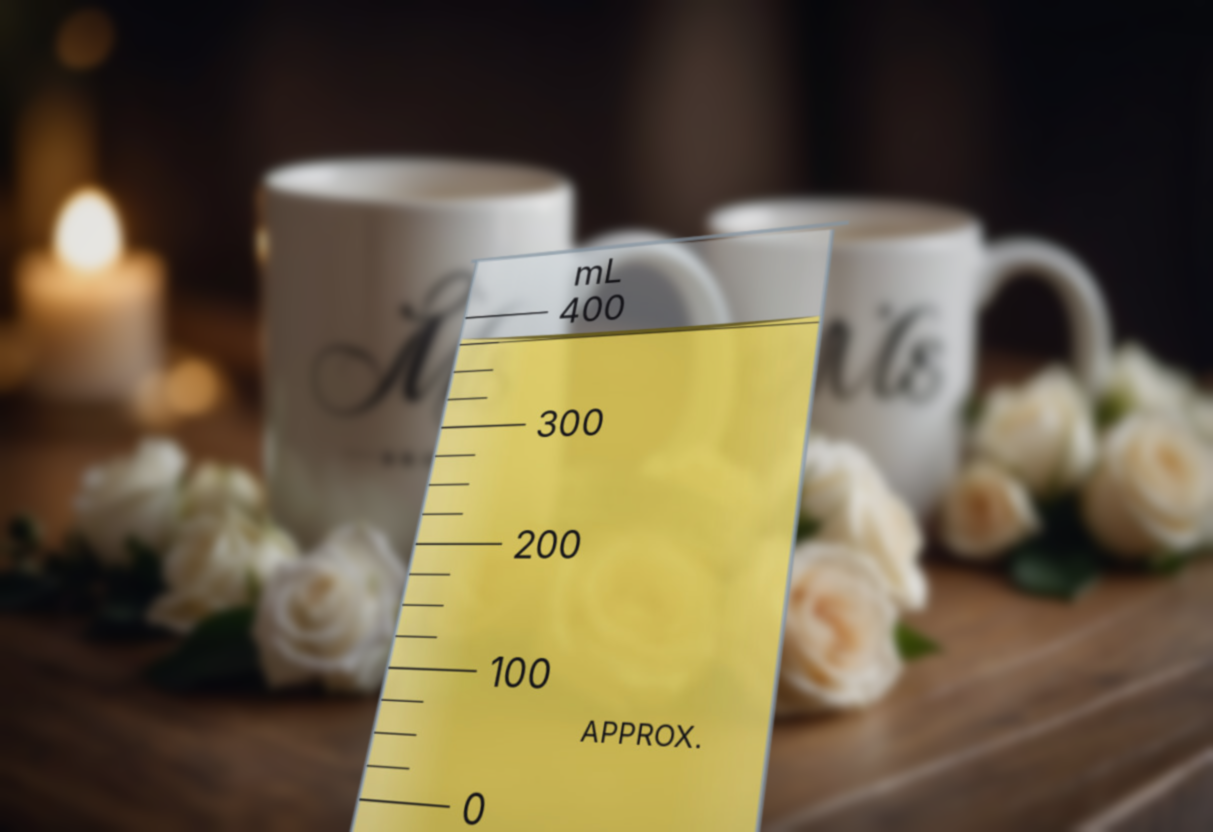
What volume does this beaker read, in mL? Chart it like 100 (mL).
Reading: 375 (mL)
